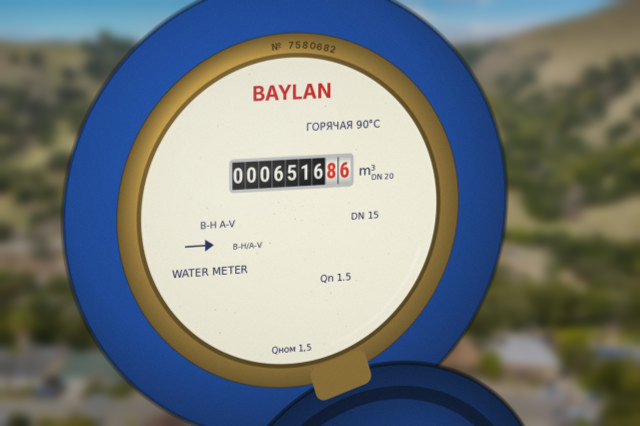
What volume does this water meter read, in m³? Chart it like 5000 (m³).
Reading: 6516.86 (m³)
